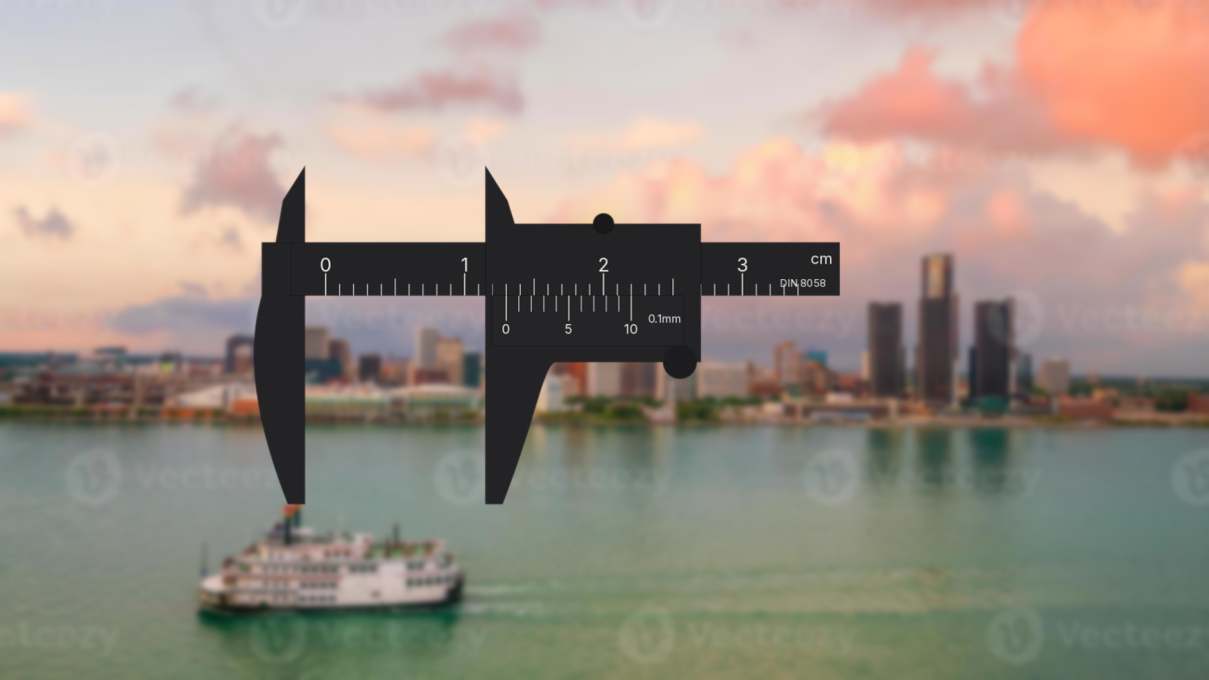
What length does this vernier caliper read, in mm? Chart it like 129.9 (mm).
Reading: 13.0 (mm)
